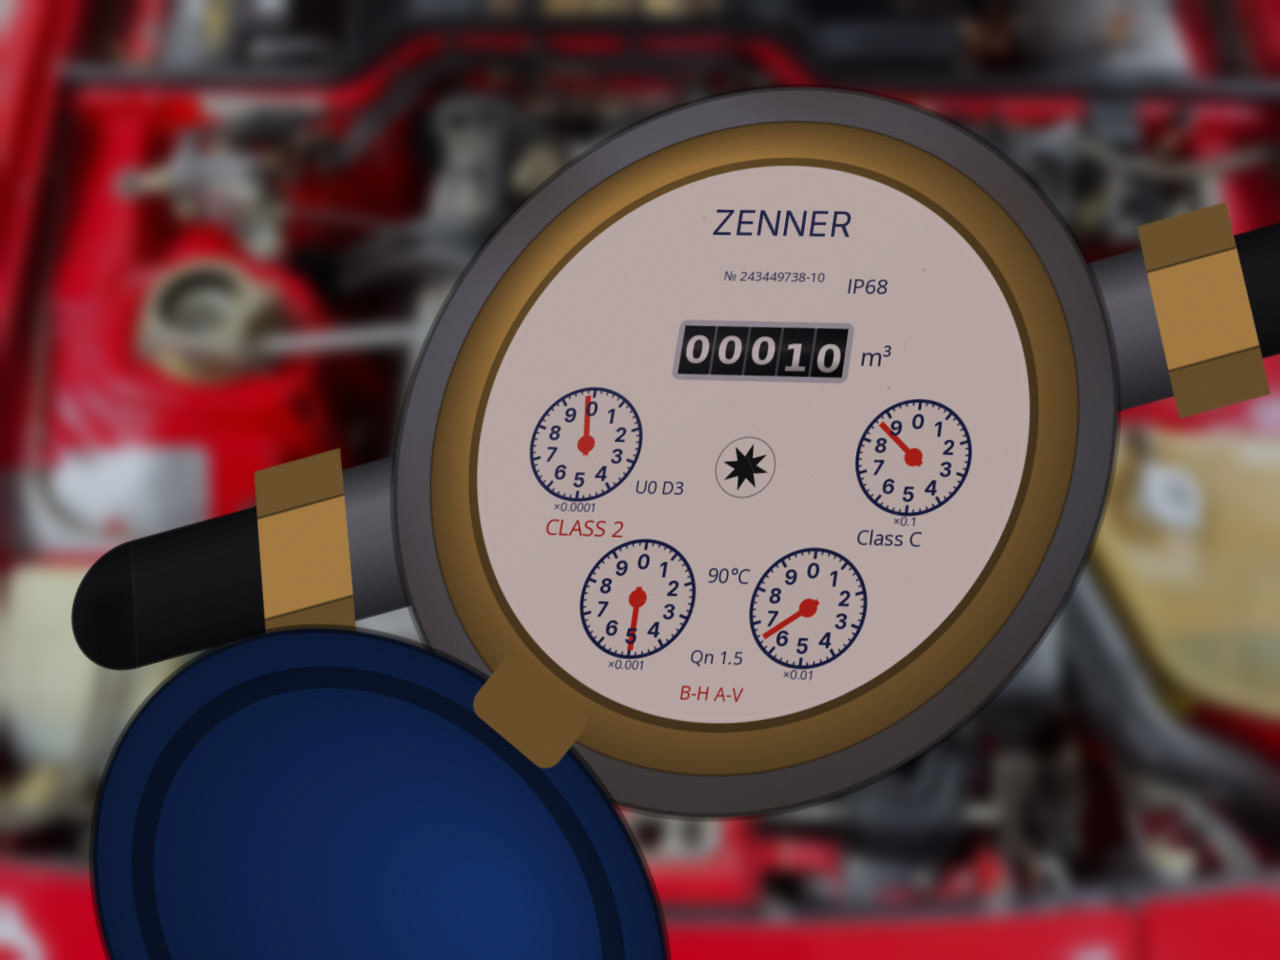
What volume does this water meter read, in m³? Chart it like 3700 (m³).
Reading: 9.8649 (m³)
